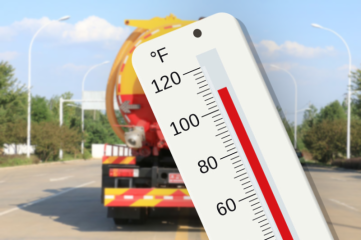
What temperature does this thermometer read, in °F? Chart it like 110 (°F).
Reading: 108 (°F)
